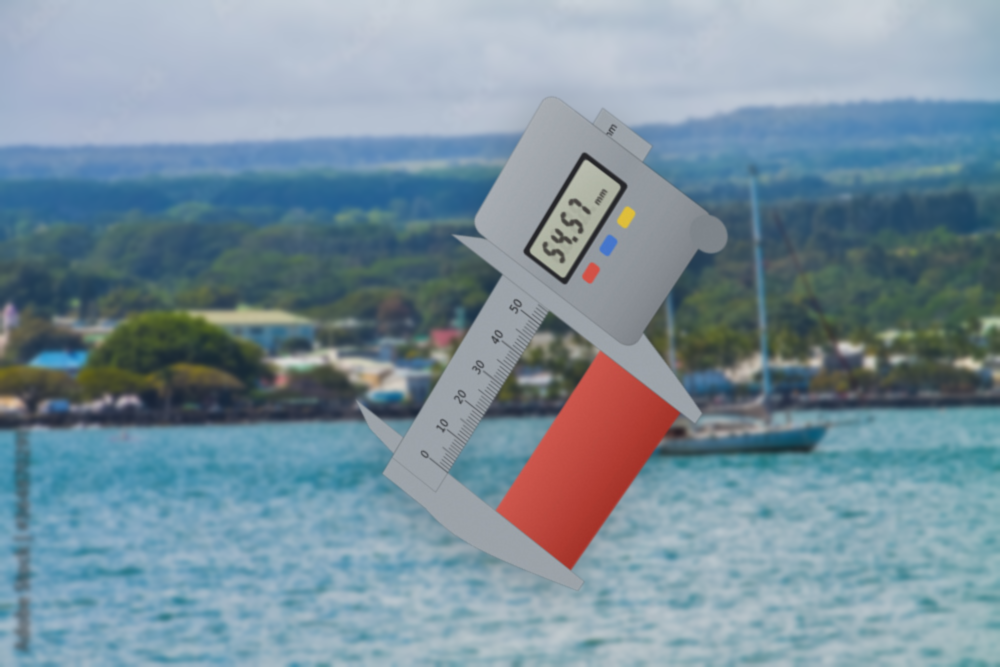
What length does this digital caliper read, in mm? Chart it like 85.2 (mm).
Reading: 54.57 (mm)
